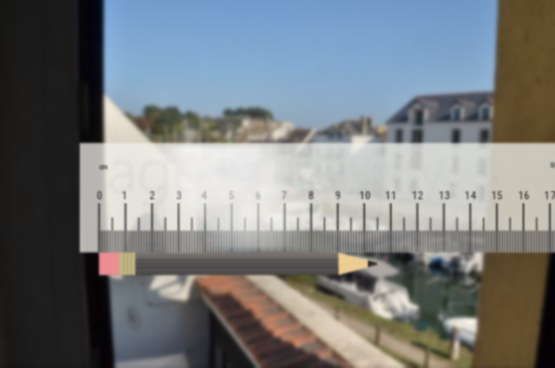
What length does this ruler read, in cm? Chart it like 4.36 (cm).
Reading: 10.5 (cm)
